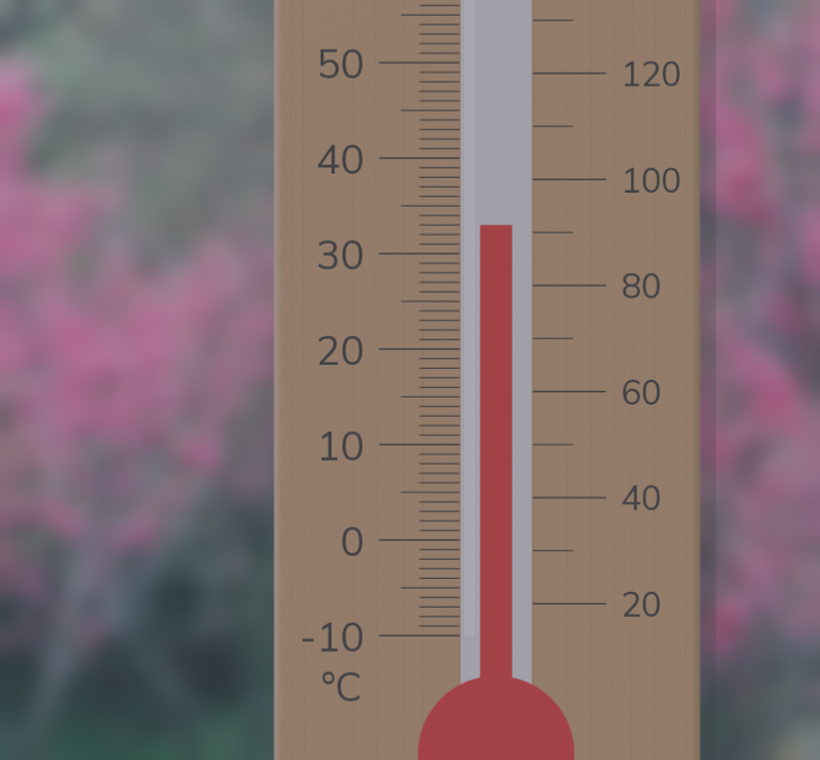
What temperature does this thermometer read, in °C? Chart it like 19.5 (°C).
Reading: 33 (°C)
